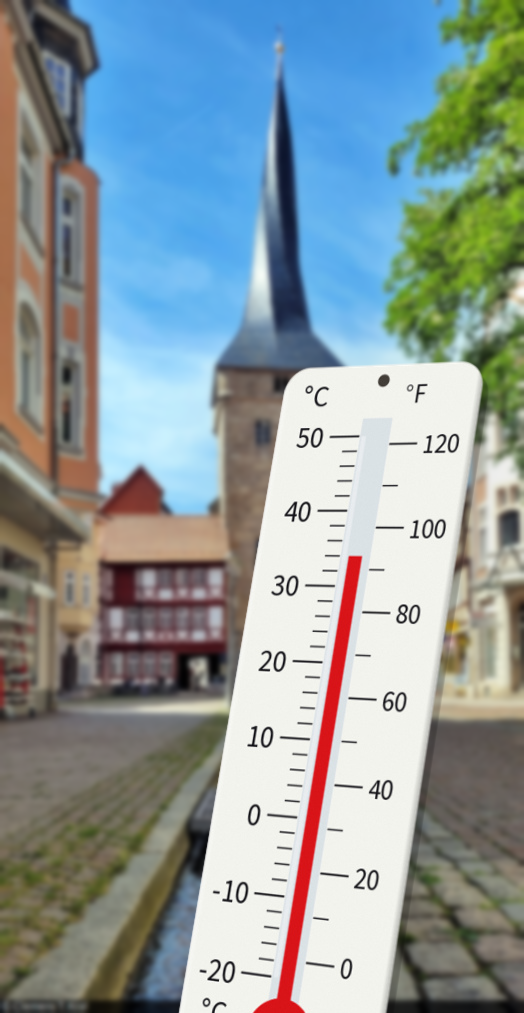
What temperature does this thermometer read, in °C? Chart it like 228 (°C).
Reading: 34 (°C)
